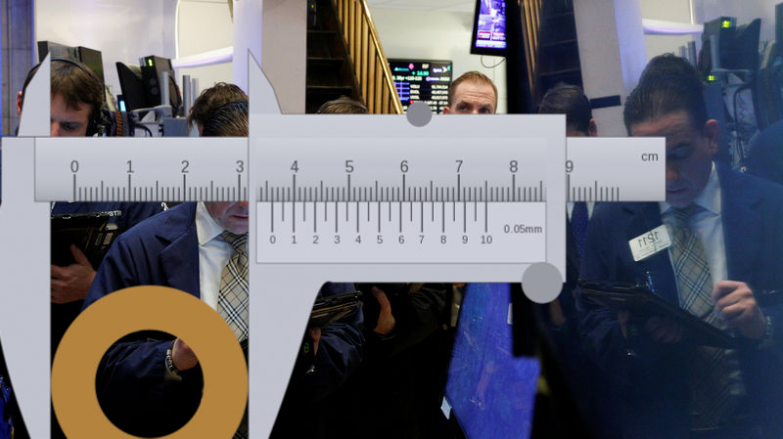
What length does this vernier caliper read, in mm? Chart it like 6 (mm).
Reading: 36.0 (mm)
